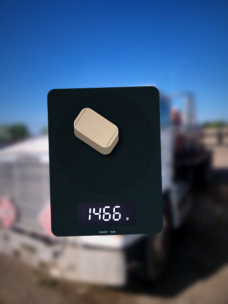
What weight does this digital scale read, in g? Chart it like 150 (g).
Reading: 1466 (g)
